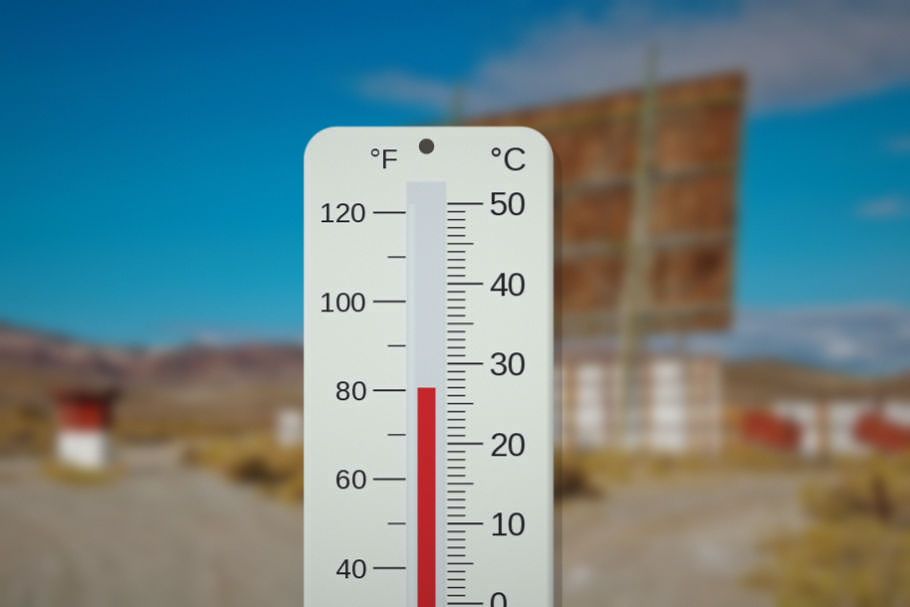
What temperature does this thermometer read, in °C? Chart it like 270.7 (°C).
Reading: 27 (°C)
